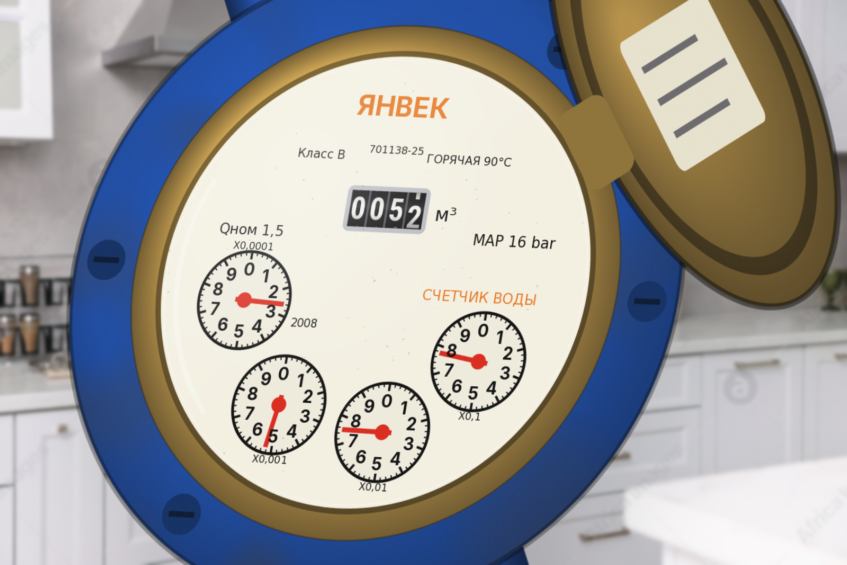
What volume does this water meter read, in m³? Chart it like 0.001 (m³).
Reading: 51.7752 (m³)
